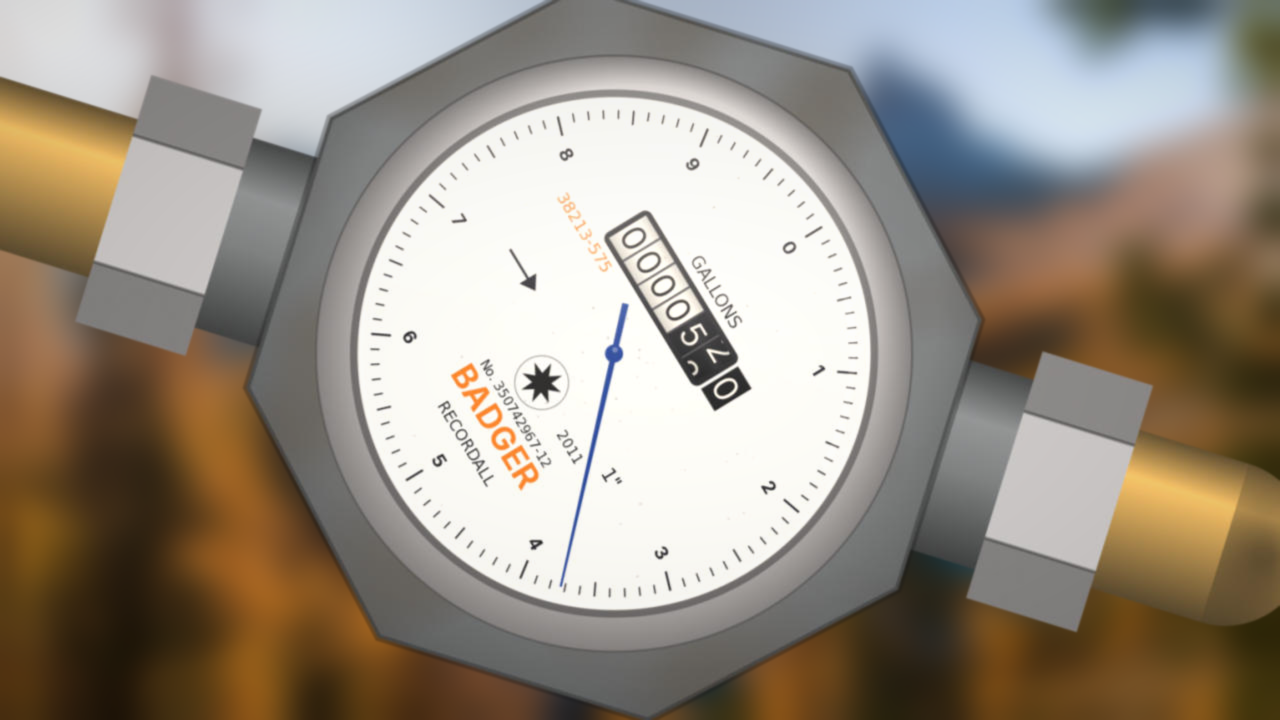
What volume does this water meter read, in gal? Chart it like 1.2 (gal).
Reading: 523.7 (gal)
